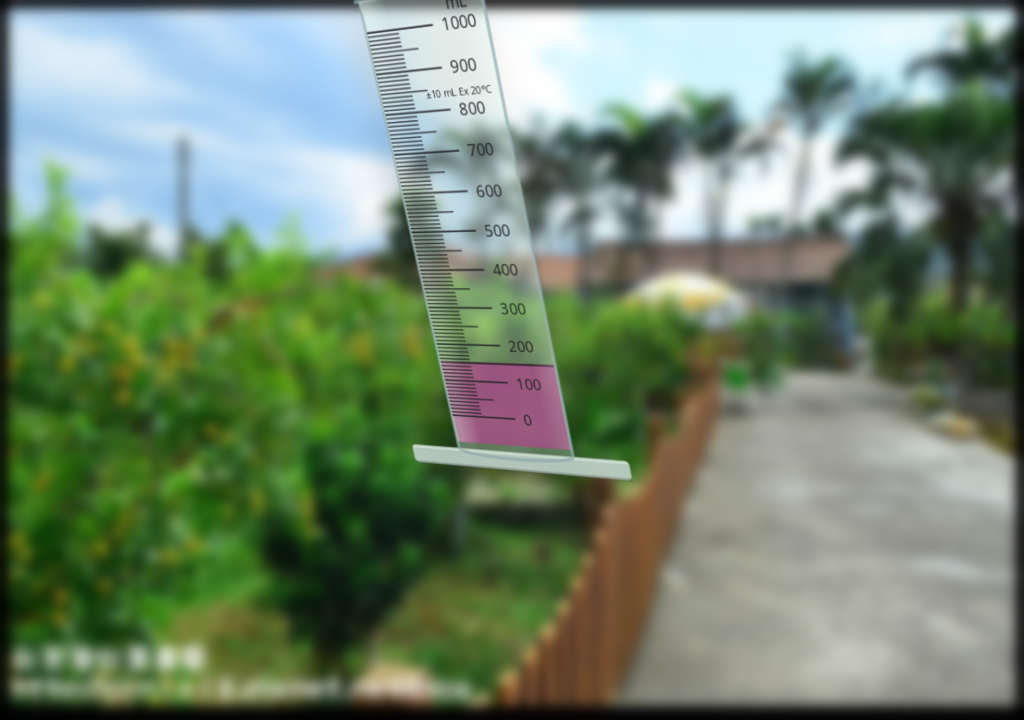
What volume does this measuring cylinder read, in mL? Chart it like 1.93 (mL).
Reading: 150 (mL)
